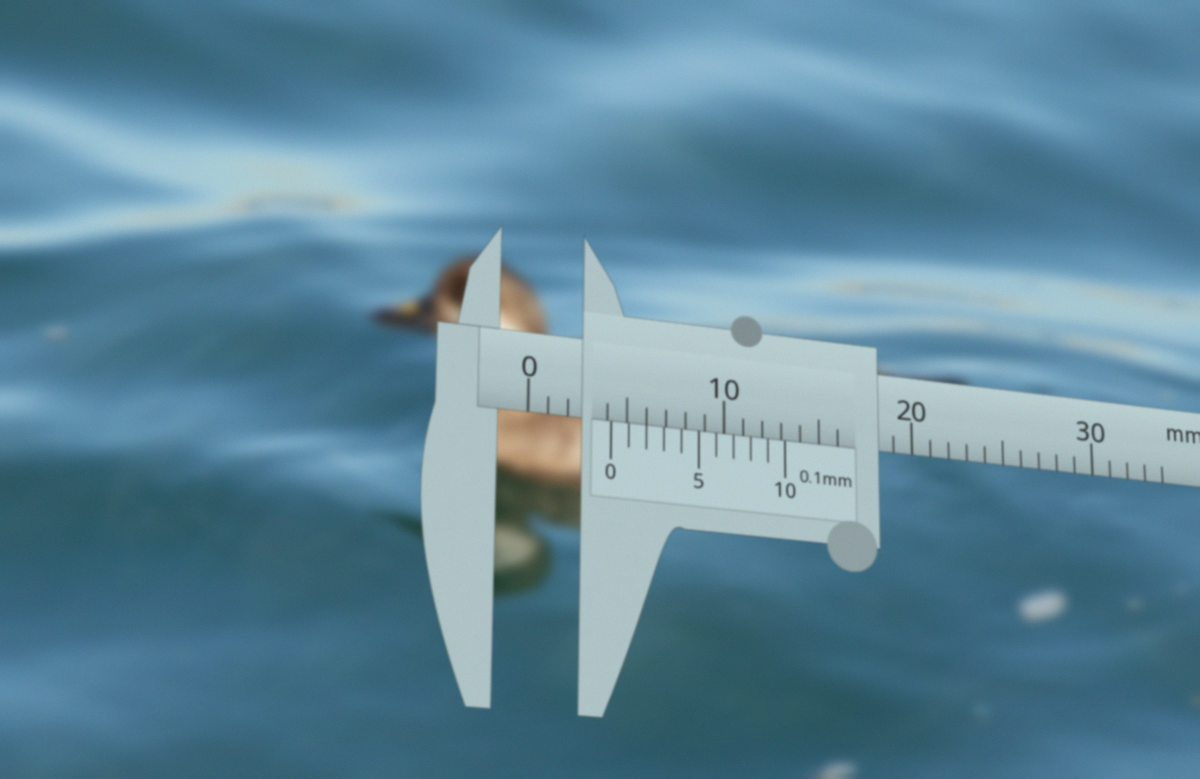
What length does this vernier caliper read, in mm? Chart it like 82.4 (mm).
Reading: 4.2 (mm)
